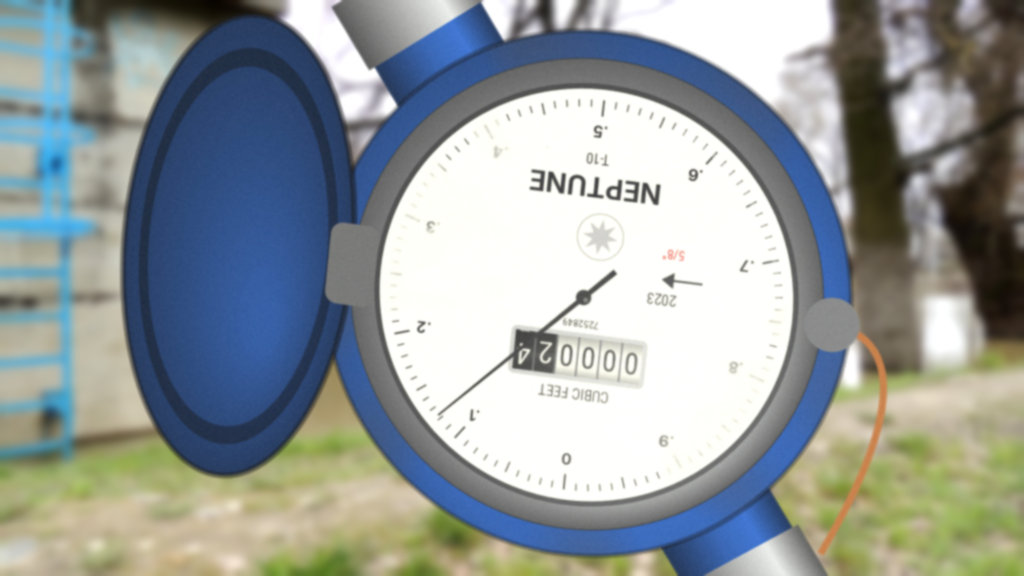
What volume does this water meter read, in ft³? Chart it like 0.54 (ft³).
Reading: 24.12 (ft³)
